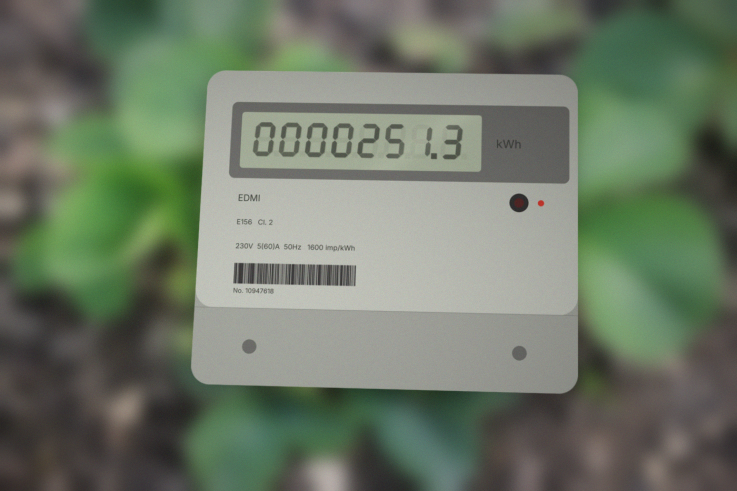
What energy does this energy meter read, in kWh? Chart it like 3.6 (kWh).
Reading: 251.3 (kWh)
